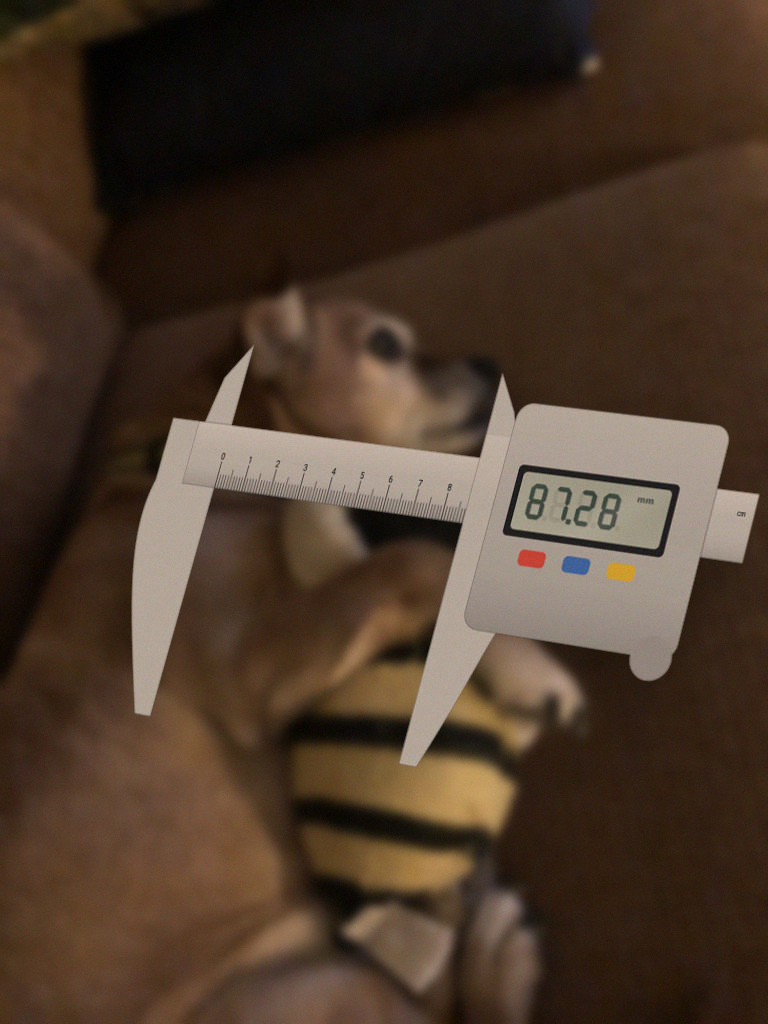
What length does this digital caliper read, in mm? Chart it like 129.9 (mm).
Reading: 87.28 (mm)
